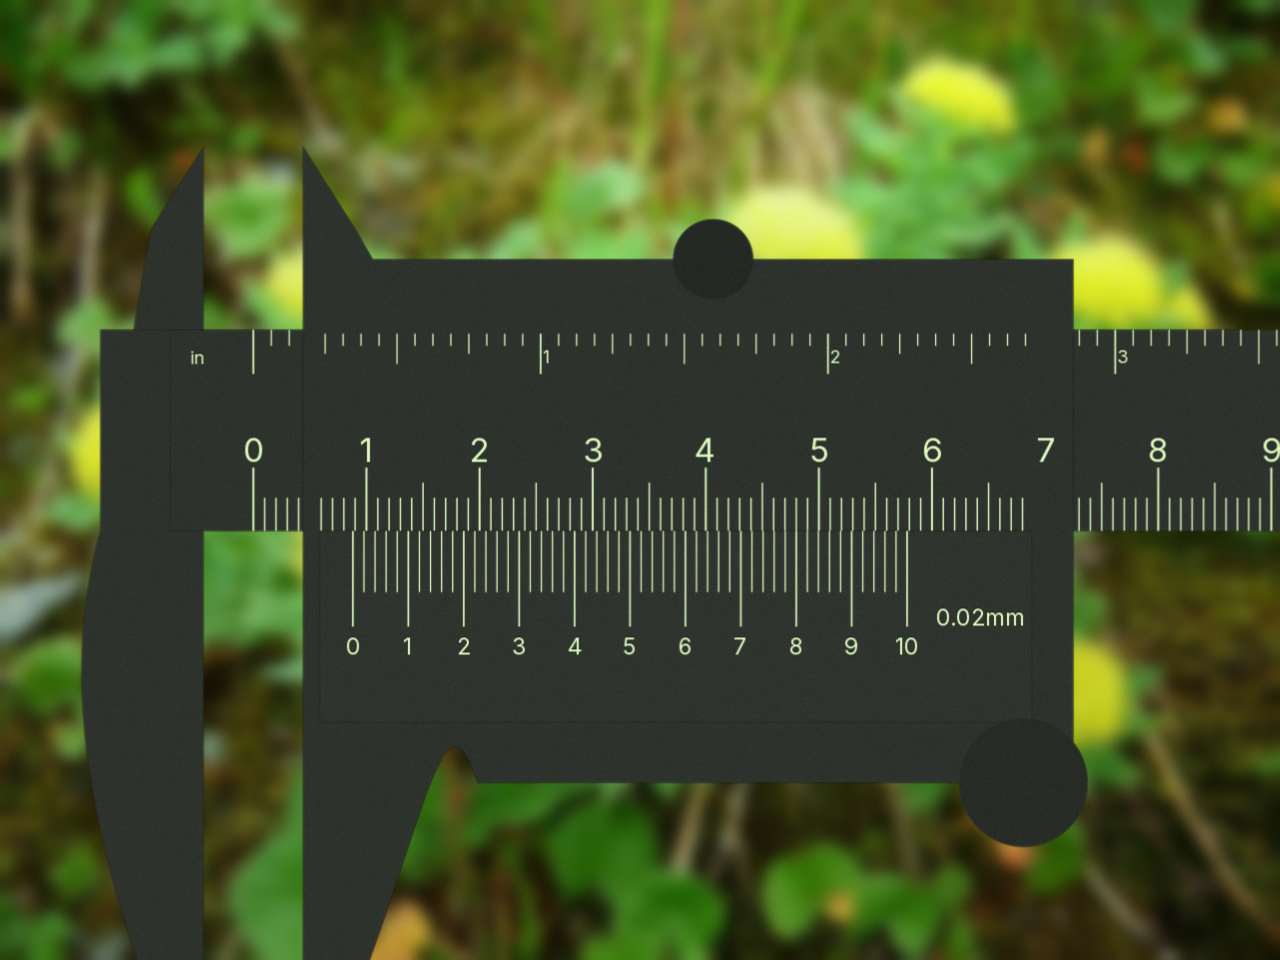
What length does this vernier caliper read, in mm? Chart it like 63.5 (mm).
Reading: 8.8 (mm)
